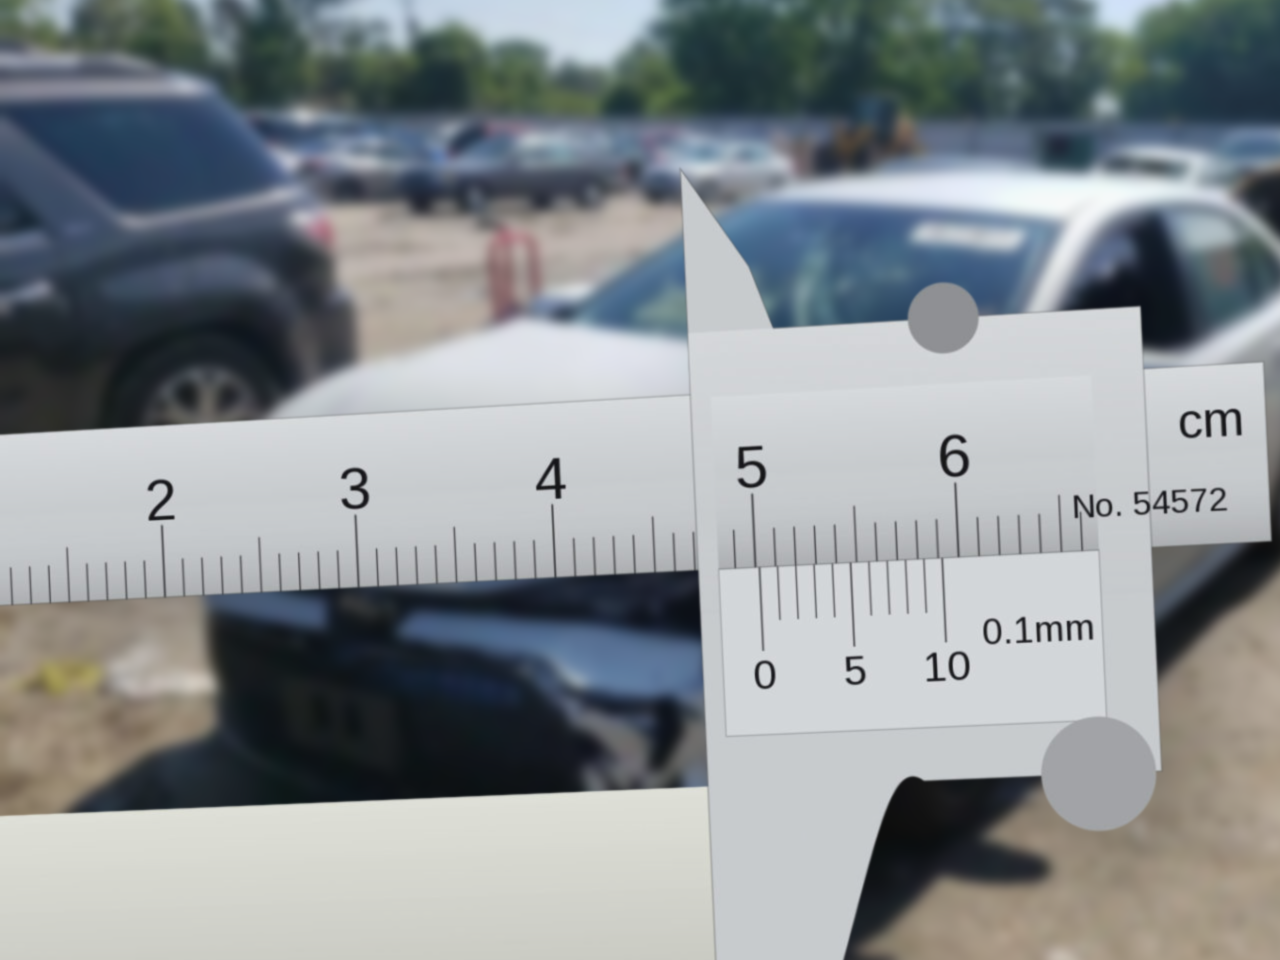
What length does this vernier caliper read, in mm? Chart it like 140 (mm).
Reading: 50.2 (mm)
